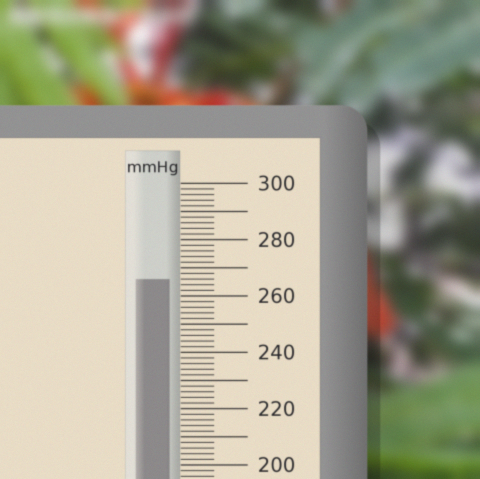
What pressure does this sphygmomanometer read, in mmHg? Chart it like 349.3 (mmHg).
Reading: 266 (mmHg)
